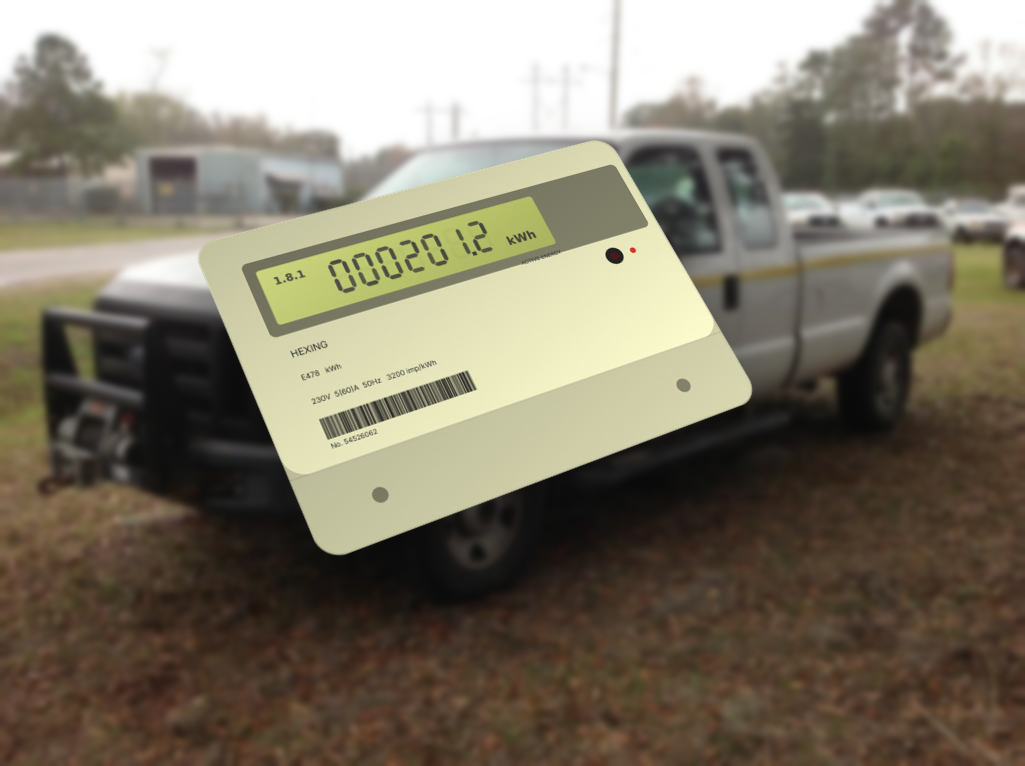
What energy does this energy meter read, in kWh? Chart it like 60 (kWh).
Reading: 201.2 (kWh)
